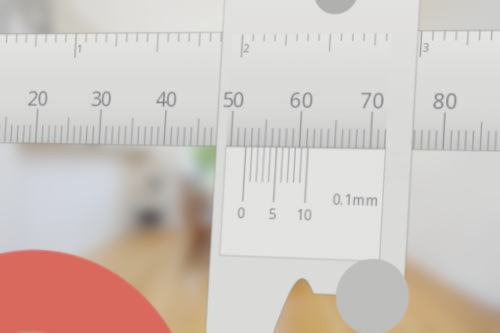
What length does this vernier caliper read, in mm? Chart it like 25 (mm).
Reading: 52.2 (mm)
